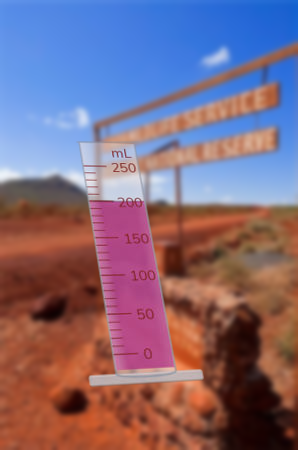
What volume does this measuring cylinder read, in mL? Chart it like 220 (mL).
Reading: 200 (mL)
